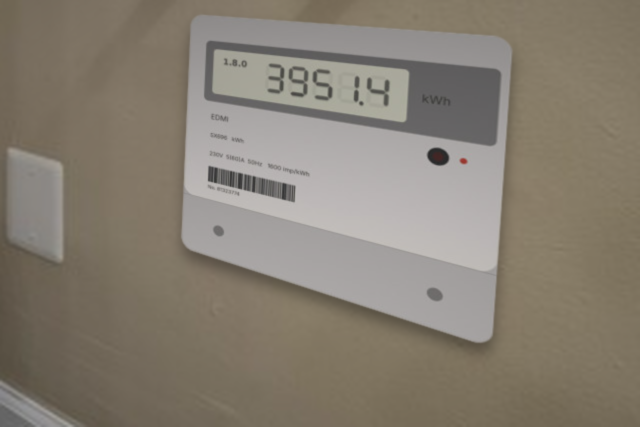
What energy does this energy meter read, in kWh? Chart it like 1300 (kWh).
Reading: 3951.4 (kWh)
